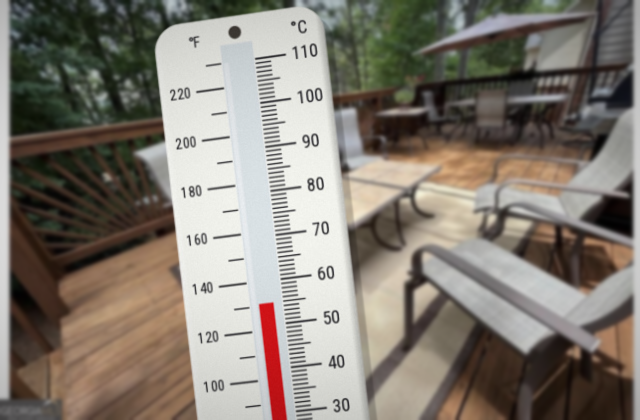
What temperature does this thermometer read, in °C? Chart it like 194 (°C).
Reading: 55 (°C)
